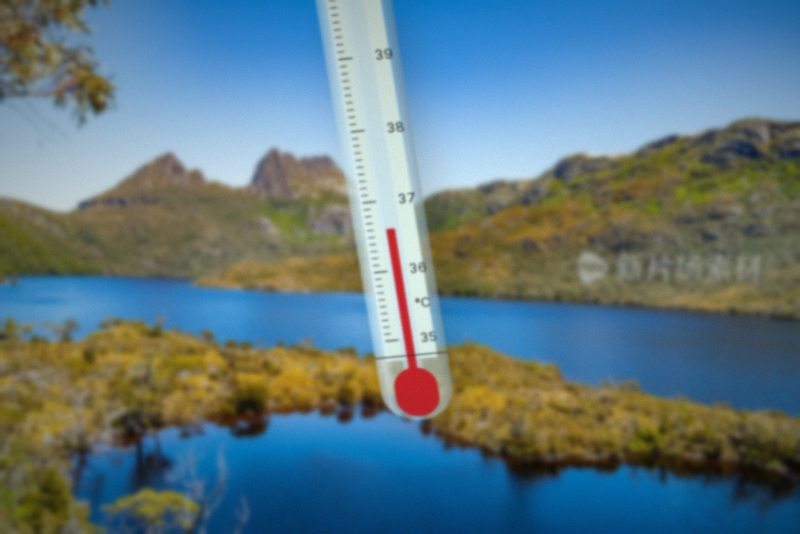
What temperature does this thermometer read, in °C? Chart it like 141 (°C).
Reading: 36.6 (°C)
